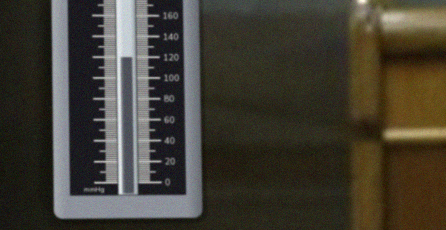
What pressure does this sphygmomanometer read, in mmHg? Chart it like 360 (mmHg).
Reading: 120 (mmHg)
